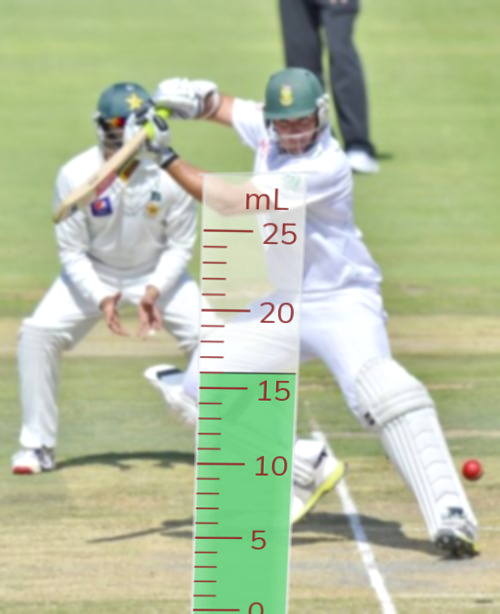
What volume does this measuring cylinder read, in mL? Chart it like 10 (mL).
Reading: 16 (mL)
